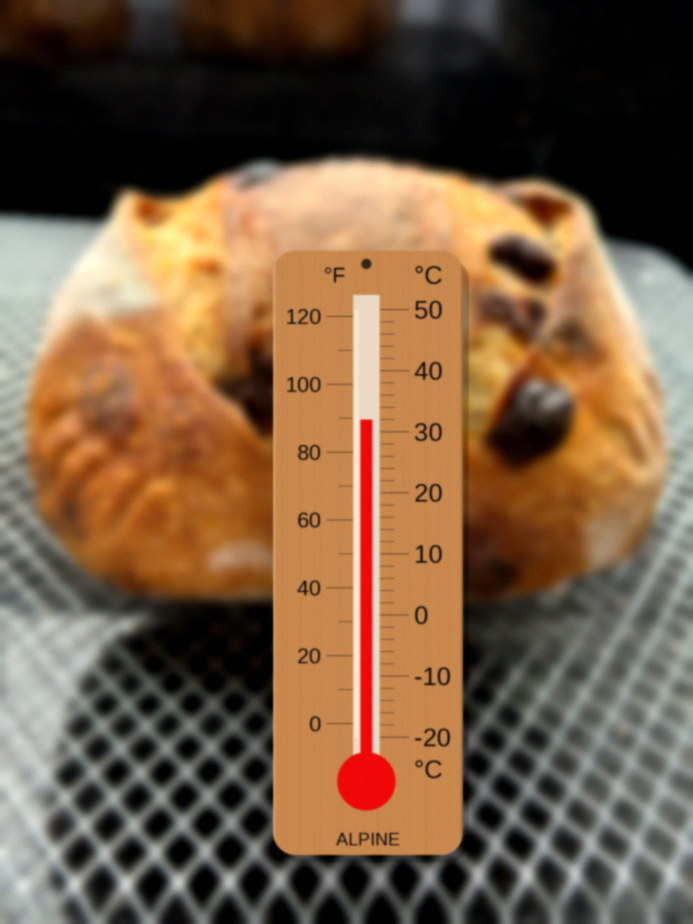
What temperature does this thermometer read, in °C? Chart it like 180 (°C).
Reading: 32 (°C)
